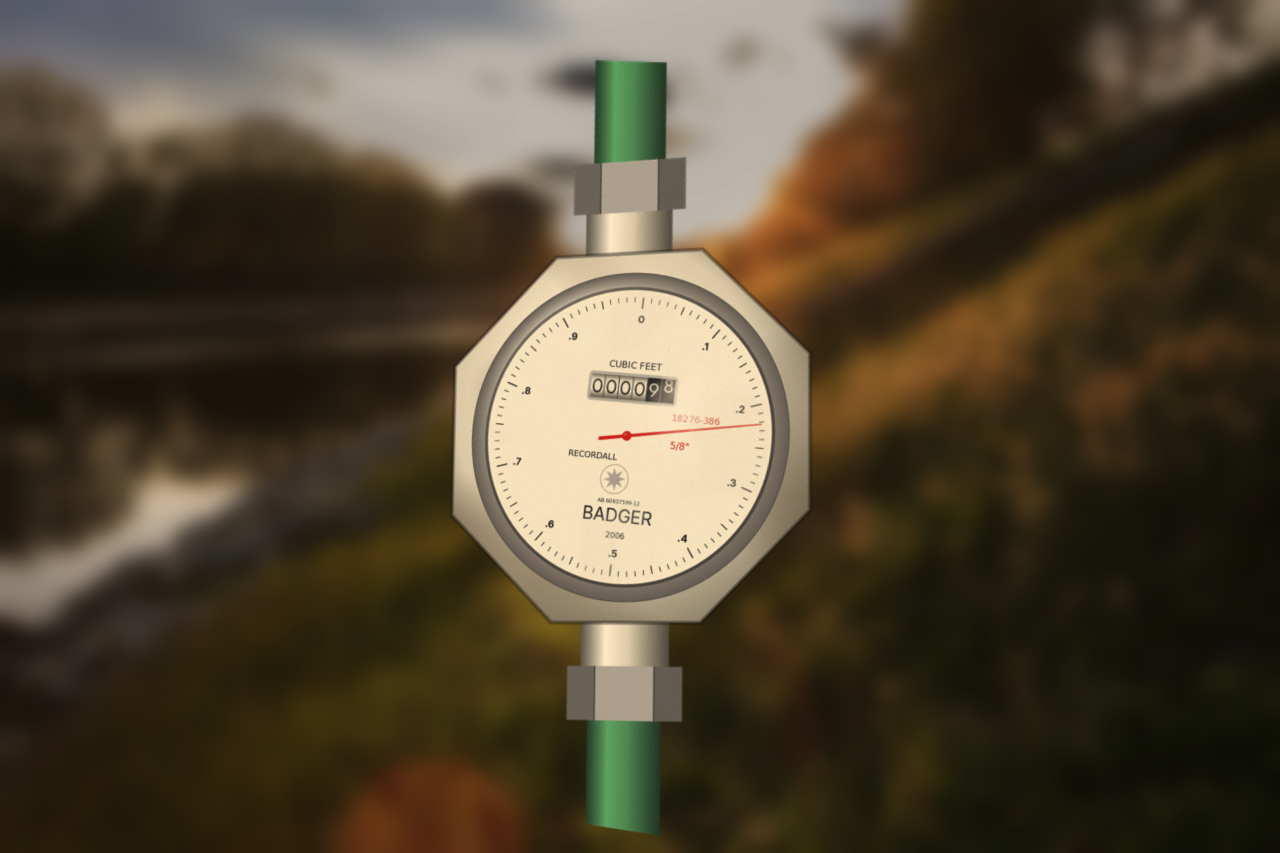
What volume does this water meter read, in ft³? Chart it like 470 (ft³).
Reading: 98.22 (ft³)
